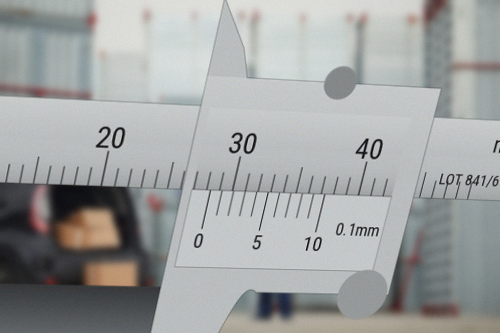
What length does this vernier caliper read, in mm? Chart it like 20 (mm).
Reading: 28.3 (mm)
